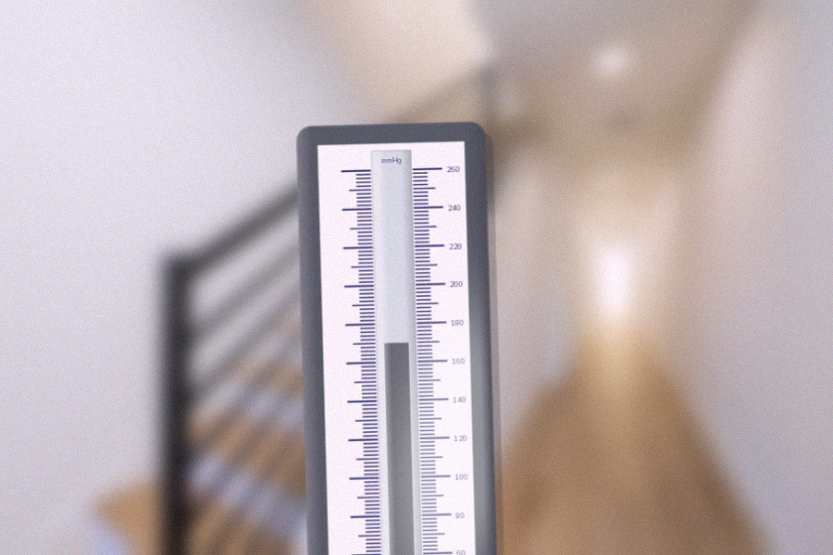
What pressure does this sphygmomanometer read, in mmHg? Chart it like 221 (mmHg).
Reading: 170 (mmHg)
